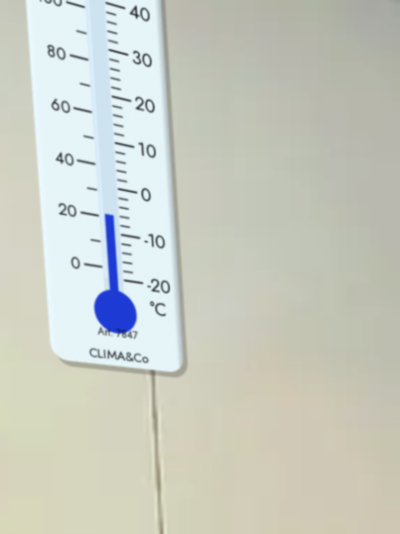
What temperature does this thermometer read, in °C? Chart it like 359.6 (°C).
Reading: -6 (°C)
